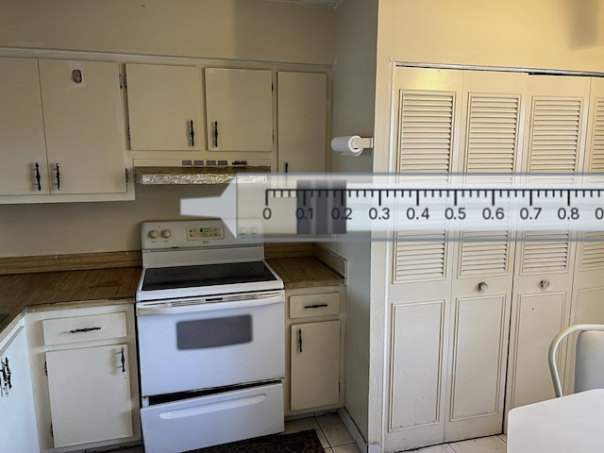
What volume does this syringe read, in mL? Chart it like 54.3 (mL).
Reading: 0.08 (mL)
